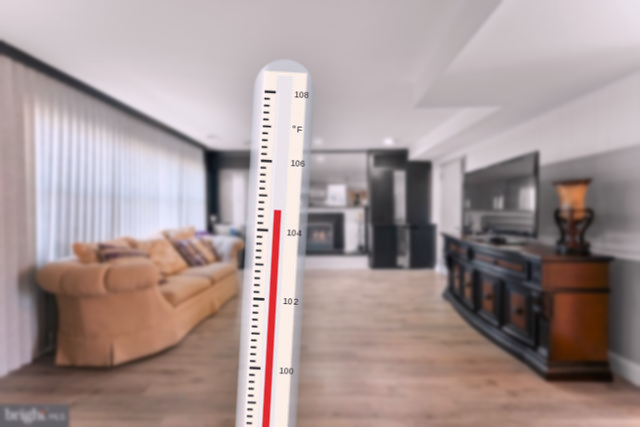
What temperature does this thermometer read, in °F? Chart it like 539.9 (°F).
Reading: 104.6 (°F)
